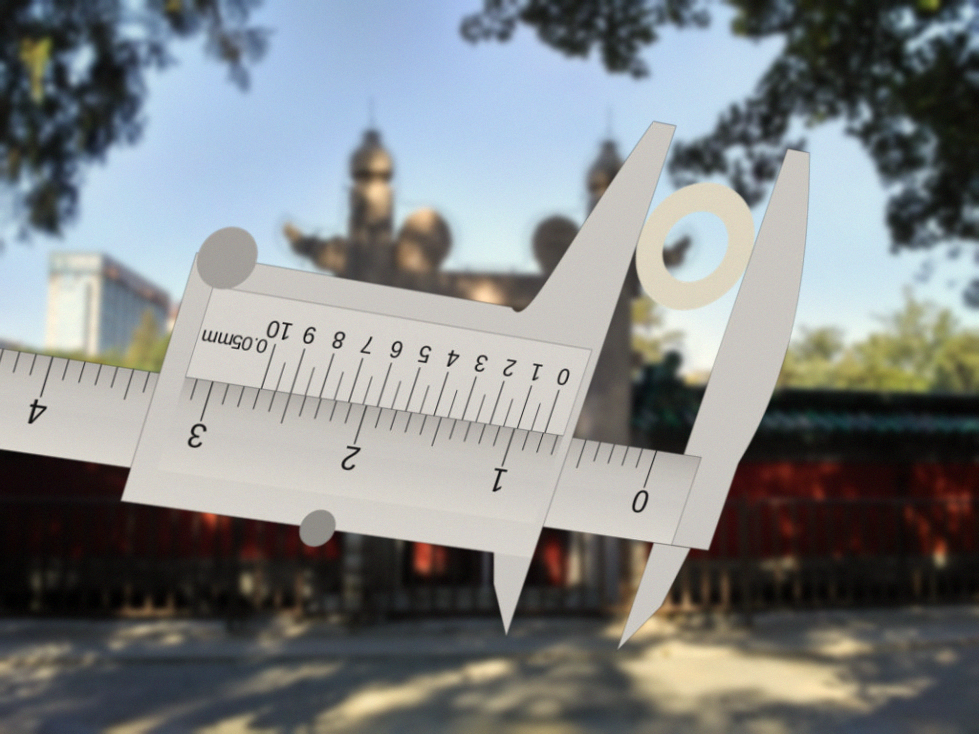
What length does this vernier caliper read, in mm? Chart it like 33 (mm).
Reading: 7.9 (mm)
